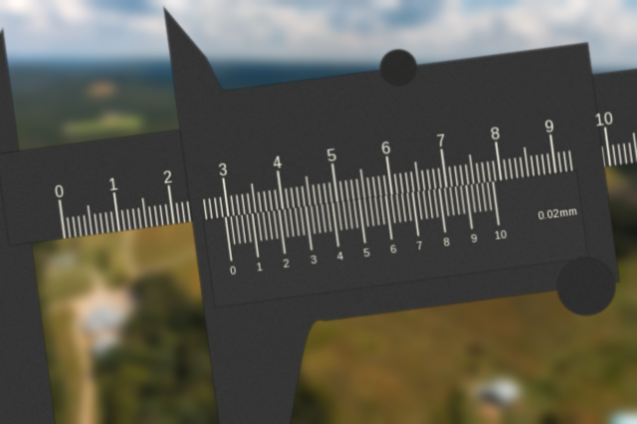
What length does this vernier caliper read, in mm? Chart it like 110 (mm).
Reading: 29.5 (mm)
